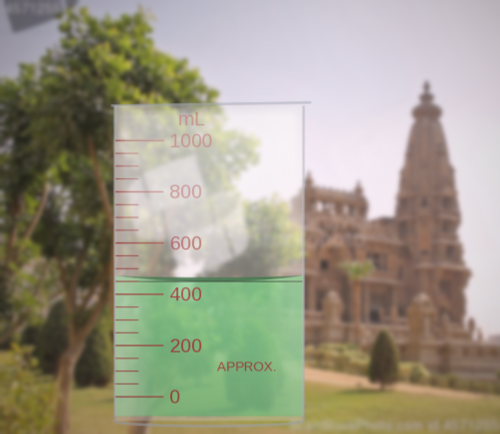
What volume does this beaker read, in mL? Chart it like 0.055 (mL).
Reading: 450 (mL)
